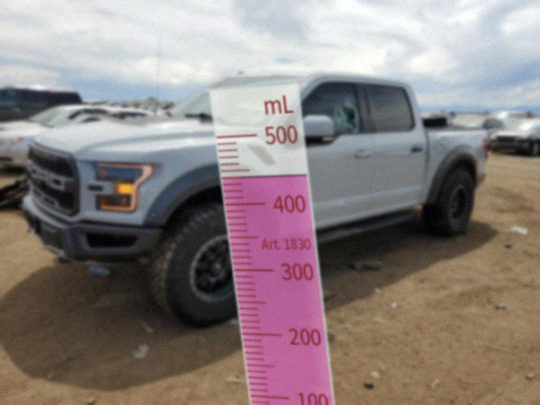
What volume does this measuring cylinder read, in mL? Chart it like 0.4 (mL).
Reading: 440 (mL)
